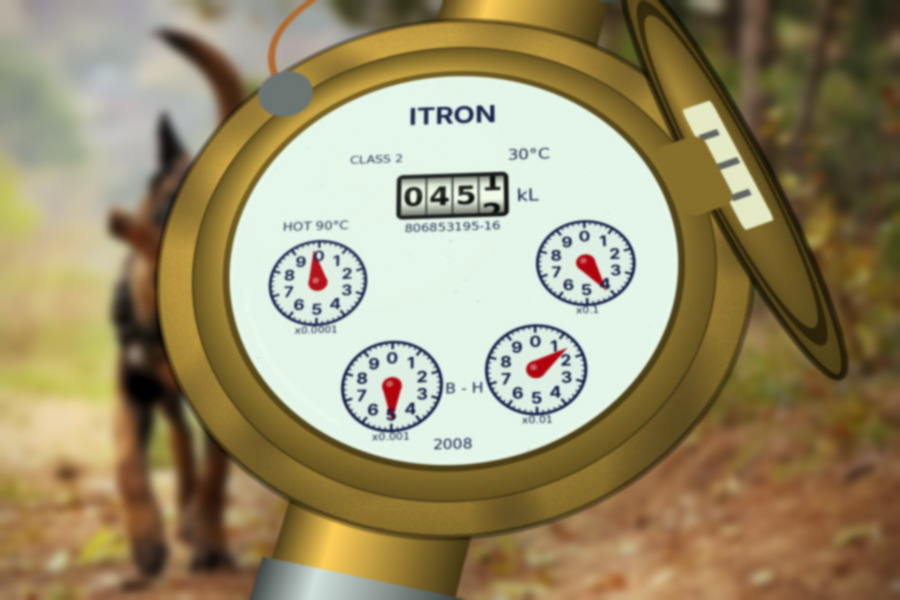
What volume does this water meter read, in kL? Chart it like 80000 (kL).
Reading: 451.4149 (kL)
